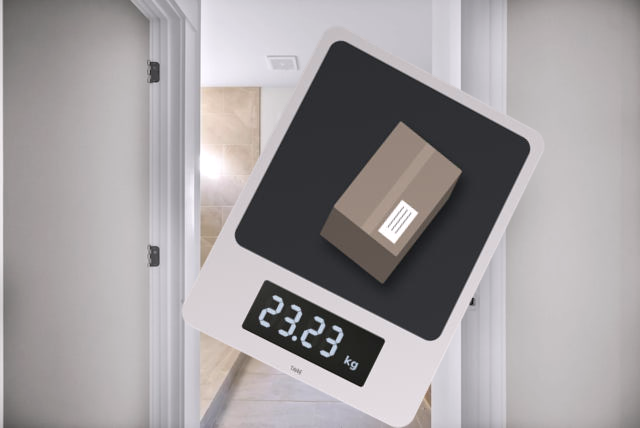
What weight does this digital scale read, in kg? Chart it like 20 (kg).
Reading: 23.23 (kg)
